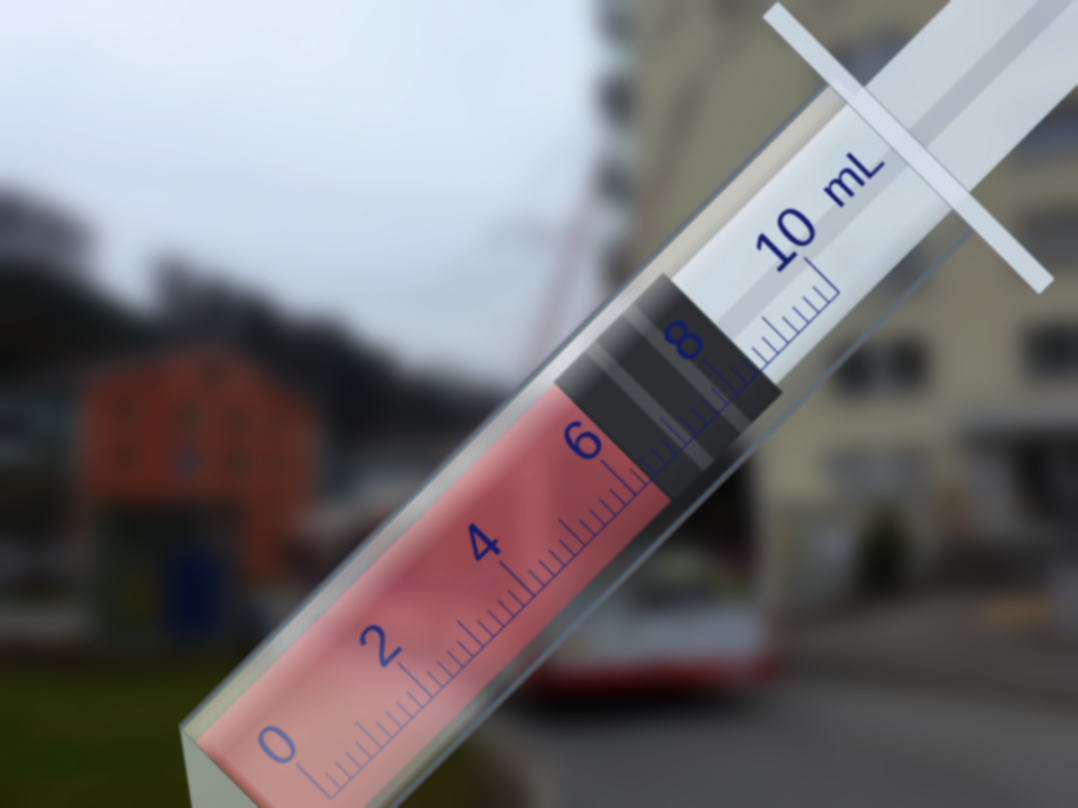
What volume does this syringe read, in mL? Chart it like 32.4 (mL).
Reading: 6.3 (mL)
